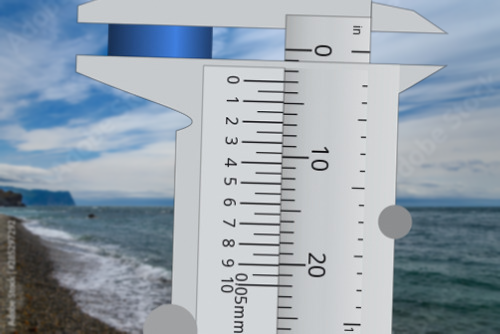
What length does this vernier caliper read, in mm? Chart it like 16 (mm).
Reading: 3.0 (mm)
